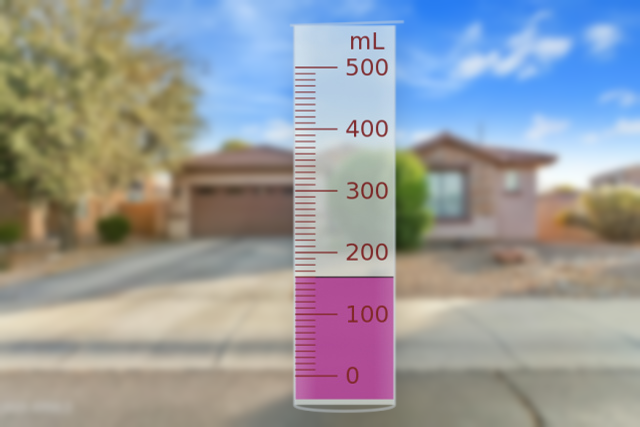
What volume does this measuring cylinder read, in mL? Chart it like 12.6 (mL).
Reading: 160 (mL)
